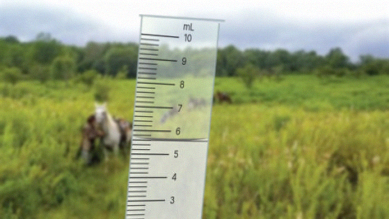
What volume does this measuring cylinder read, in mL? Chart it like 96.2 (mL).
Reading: 5.6 (mL)
